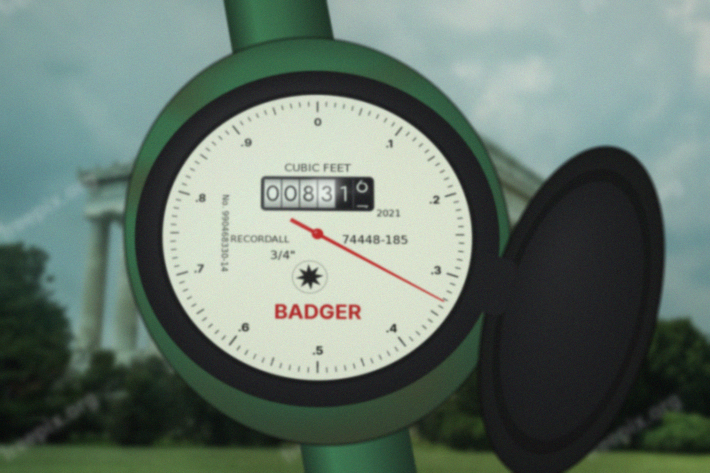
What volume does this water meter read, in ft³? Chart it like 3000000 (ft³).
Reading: 8316.33 (ft³)
